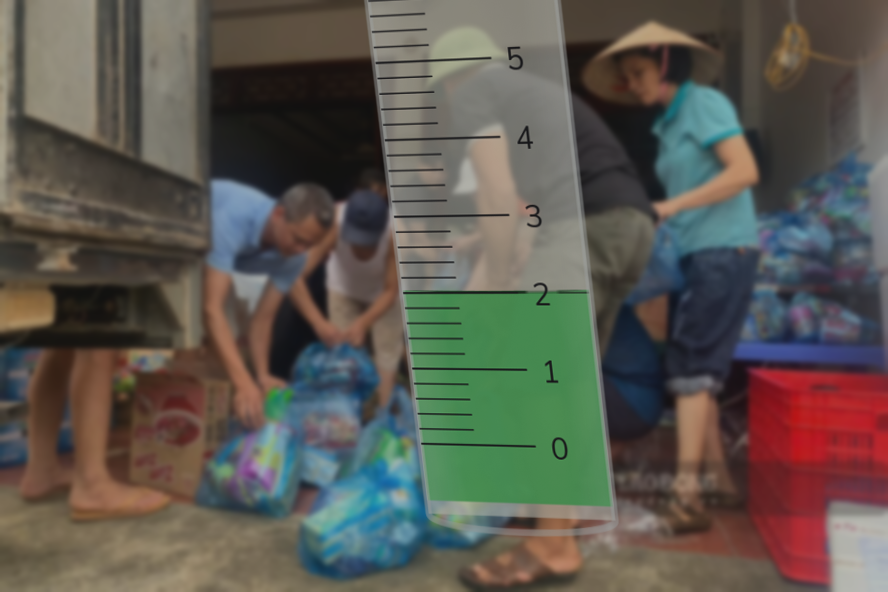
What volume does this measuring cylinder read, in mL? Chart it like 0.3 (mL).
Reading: 2 (mL)
